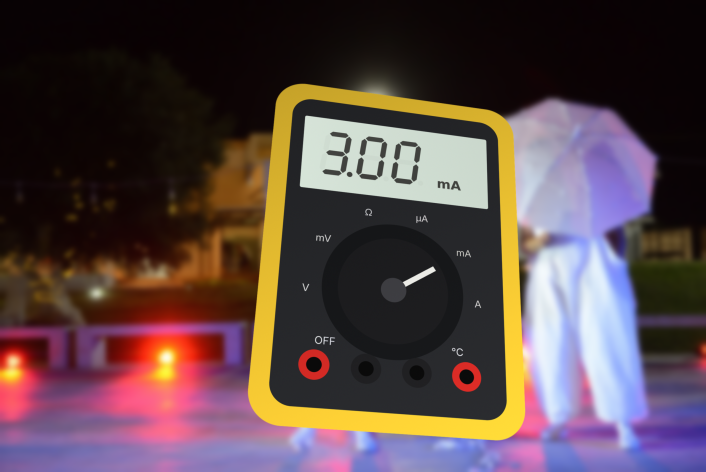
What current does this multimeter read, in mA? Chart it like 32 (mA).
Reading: 3.00 (mA)
